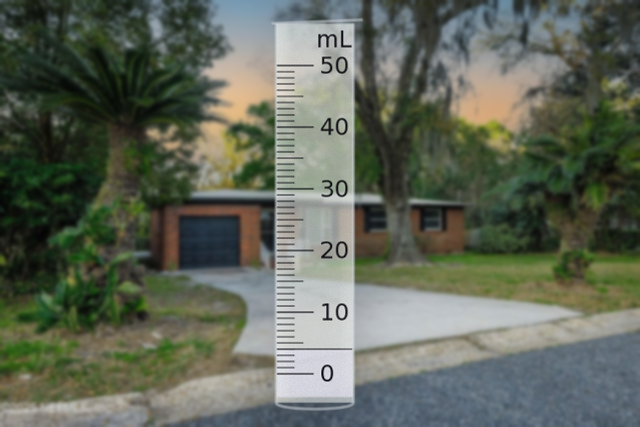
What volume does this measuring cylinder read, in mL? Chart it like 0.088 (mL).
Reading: 4 (mL)
